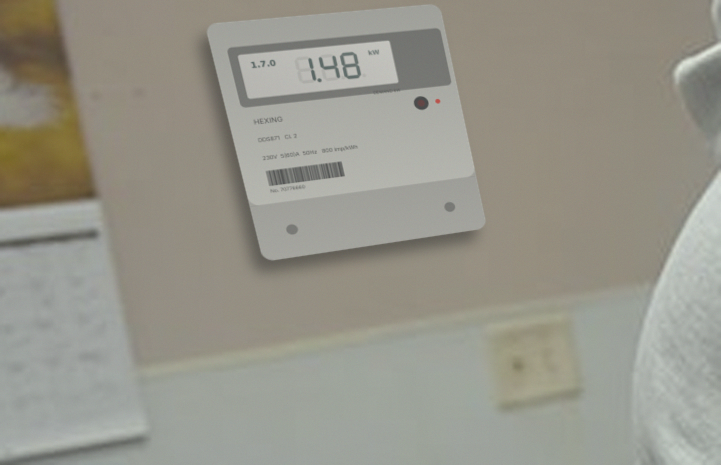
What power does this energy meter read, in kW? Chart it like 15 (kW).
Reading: 1.48 (kW)
